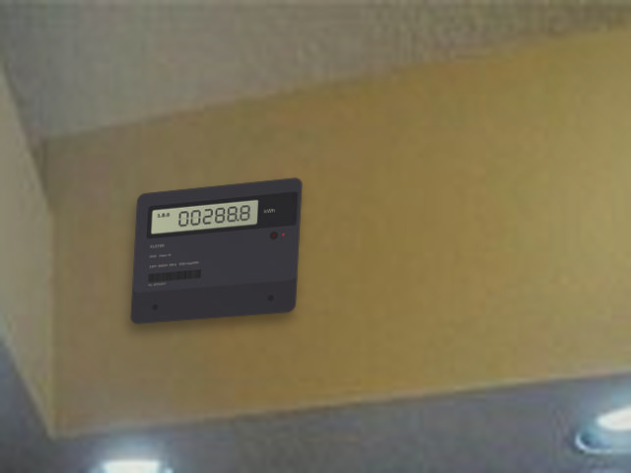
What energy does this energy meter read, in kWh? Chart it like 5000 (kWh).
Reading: 288.8 (kWh)
